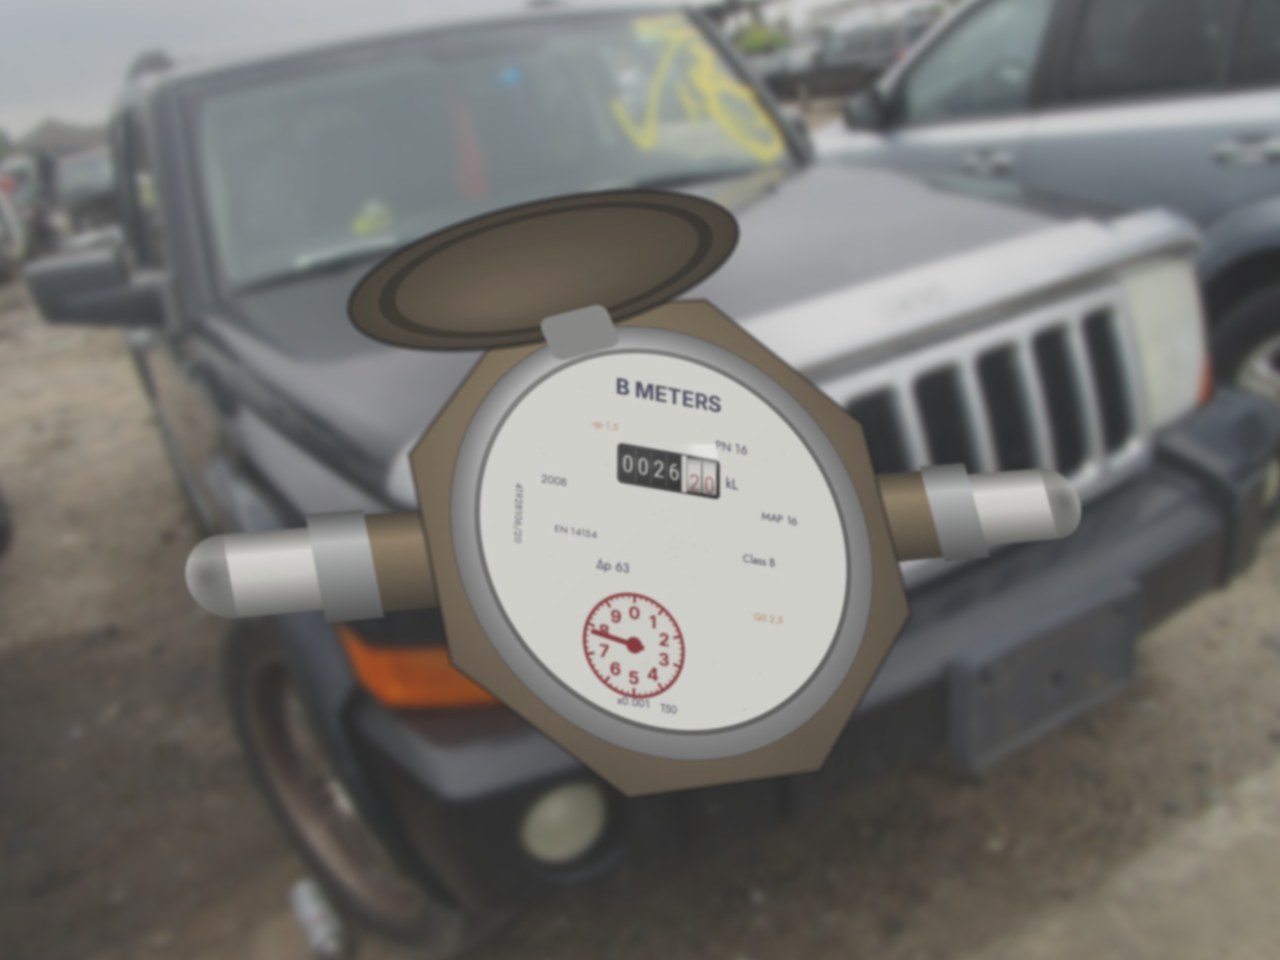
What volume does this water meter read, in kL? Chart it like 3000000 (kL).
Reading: 26.197 (kL)
